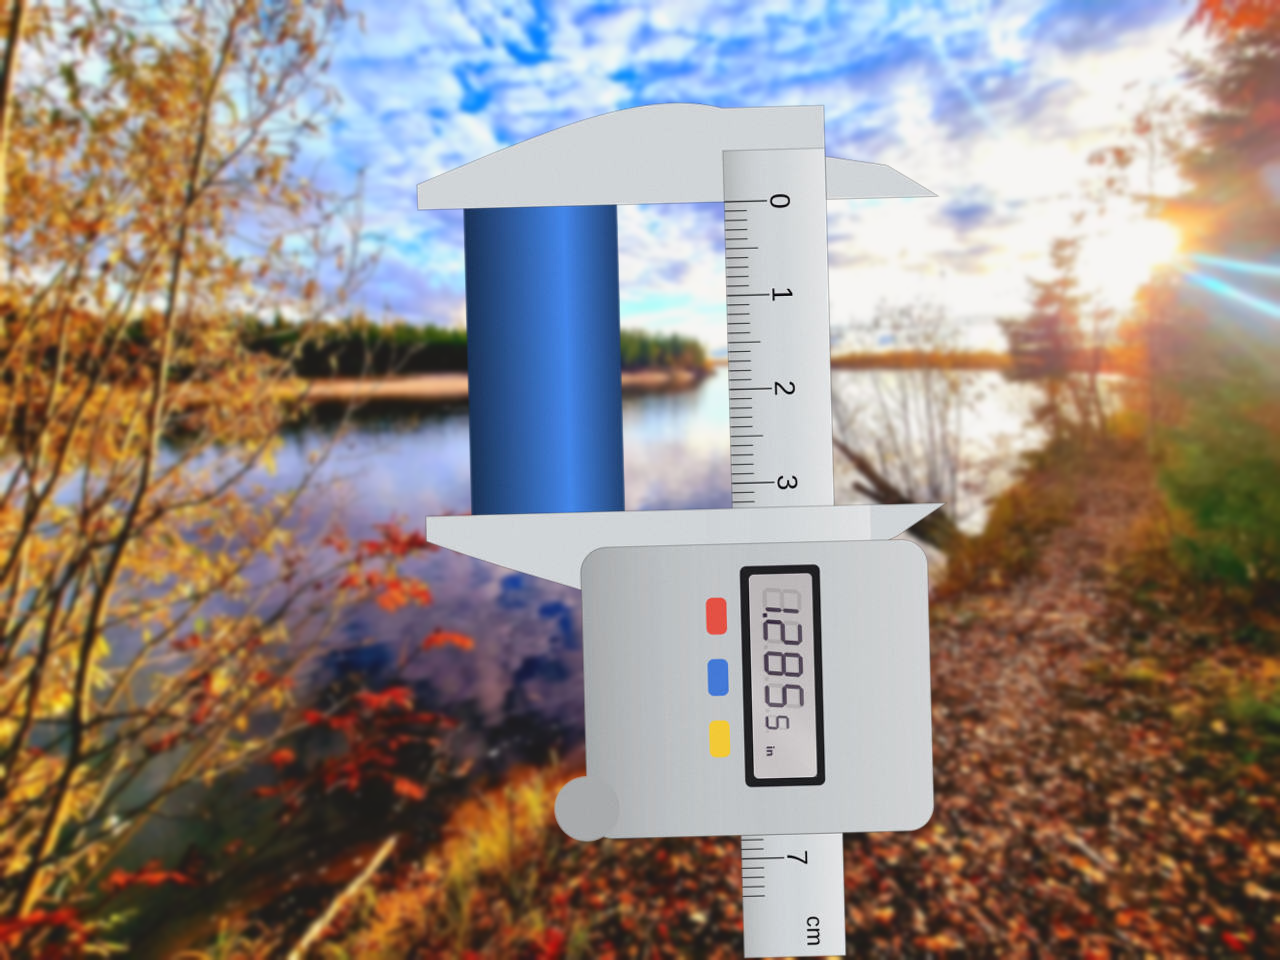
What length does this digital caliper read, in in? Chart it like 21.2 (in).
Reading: 1.2855 (in)
